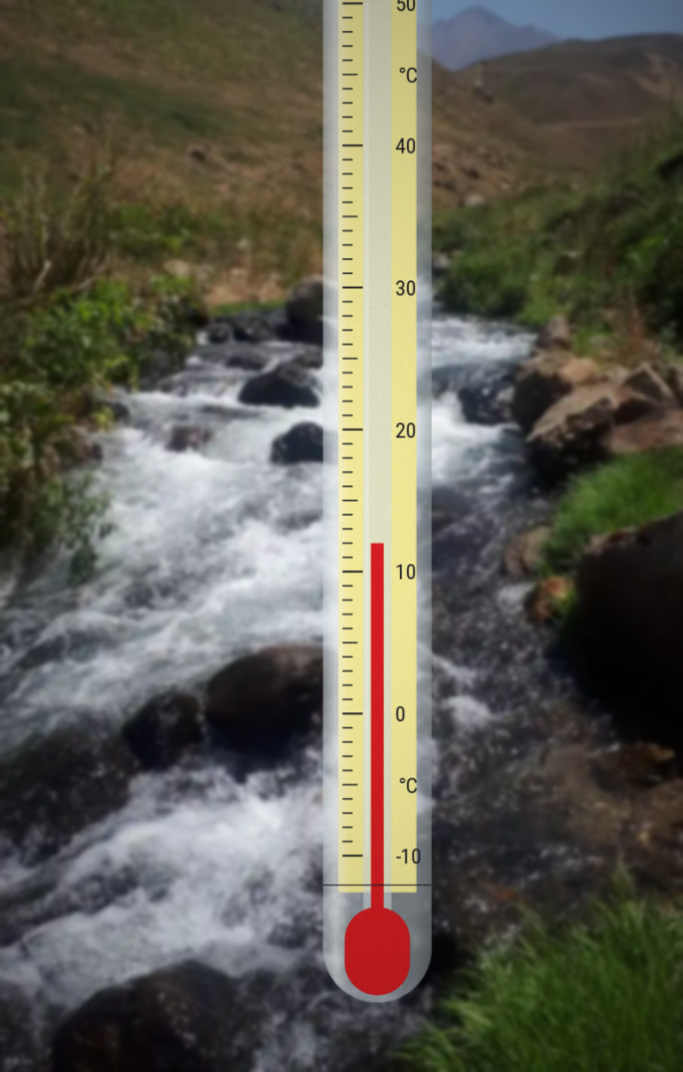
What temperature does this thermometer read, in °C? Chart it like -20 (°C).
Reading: 12 (°C)
